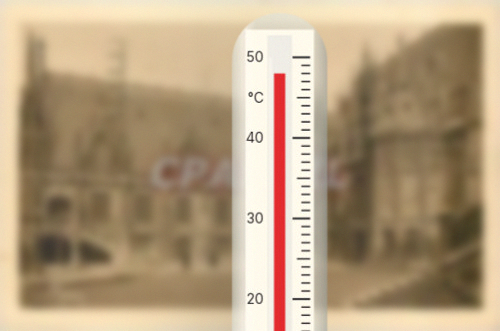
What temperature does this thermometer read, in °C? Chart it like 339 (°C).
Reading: 48 (°C)
